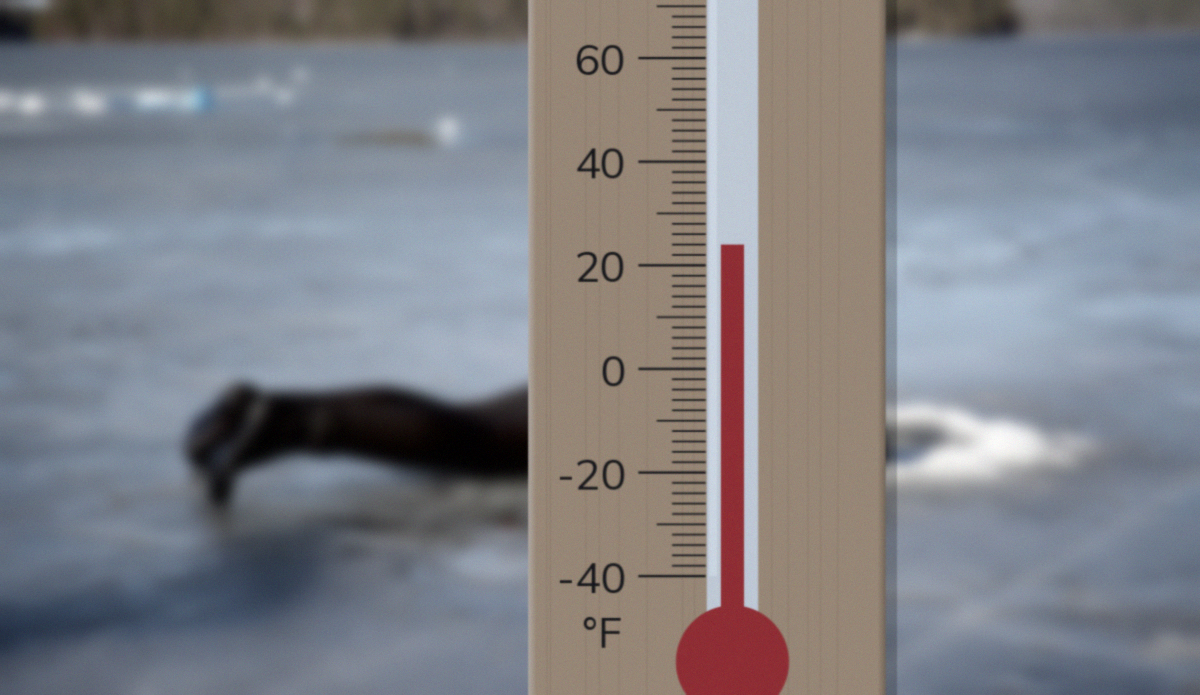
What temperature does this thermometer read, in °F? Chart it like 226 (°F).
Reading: 24 (°F)
